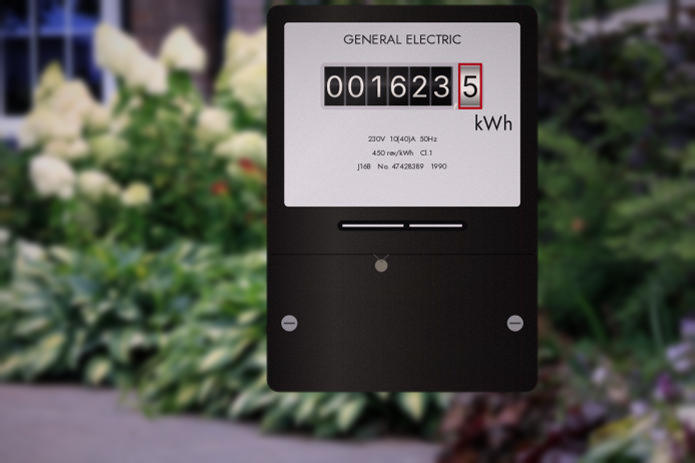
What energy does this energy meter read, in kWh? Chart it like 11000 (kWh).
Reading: 1623.5 (kWh)
